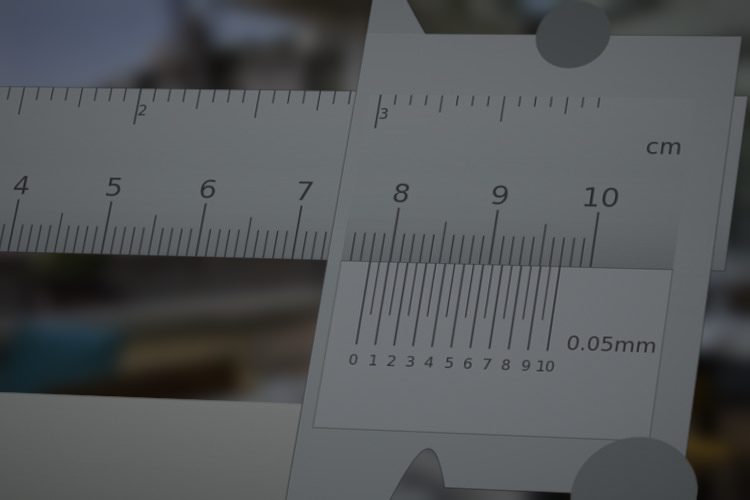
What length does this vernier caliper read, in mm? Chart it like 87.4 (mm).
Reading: 78.0 (mm)
